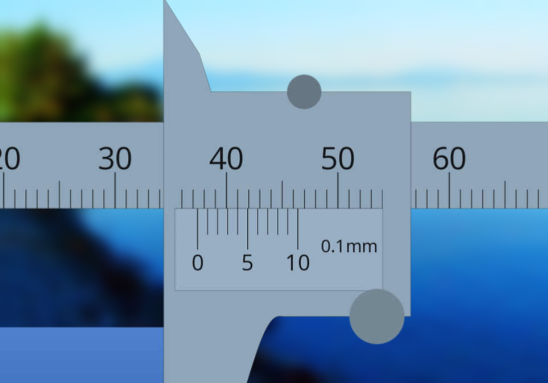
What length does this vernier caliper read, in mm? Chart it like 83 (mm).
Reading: 37.4 (mm)
